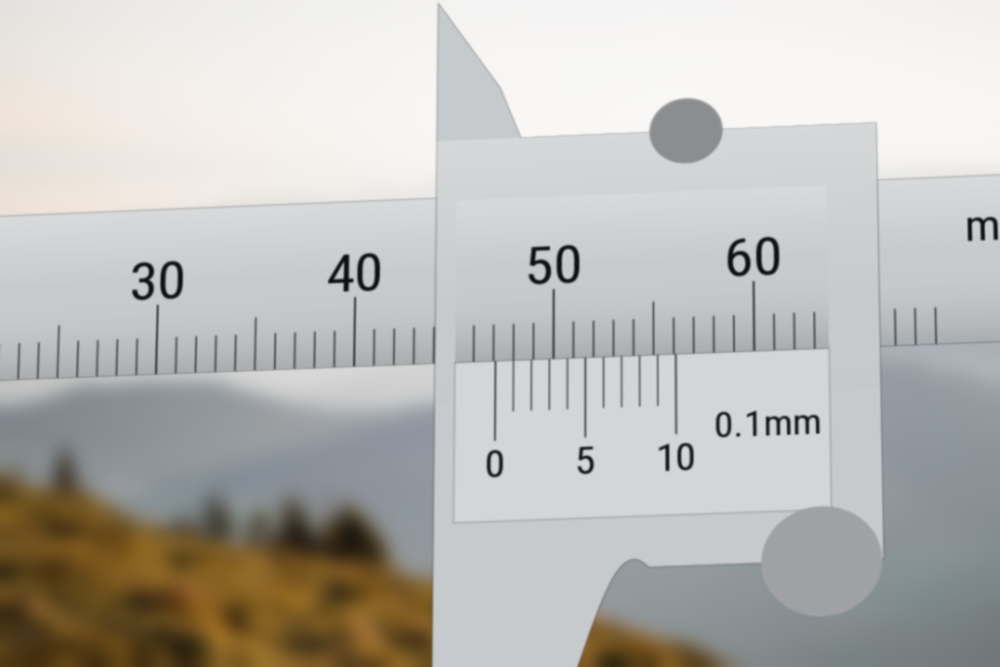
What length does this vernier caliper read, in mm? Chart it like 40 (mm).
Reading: 47.1 (mm)
